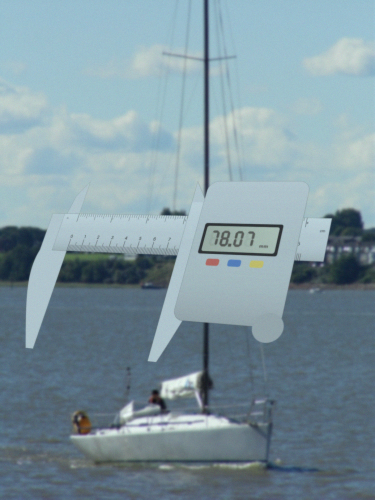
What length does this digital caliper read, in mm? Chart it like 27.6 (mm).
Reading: 78.07 (mm)
